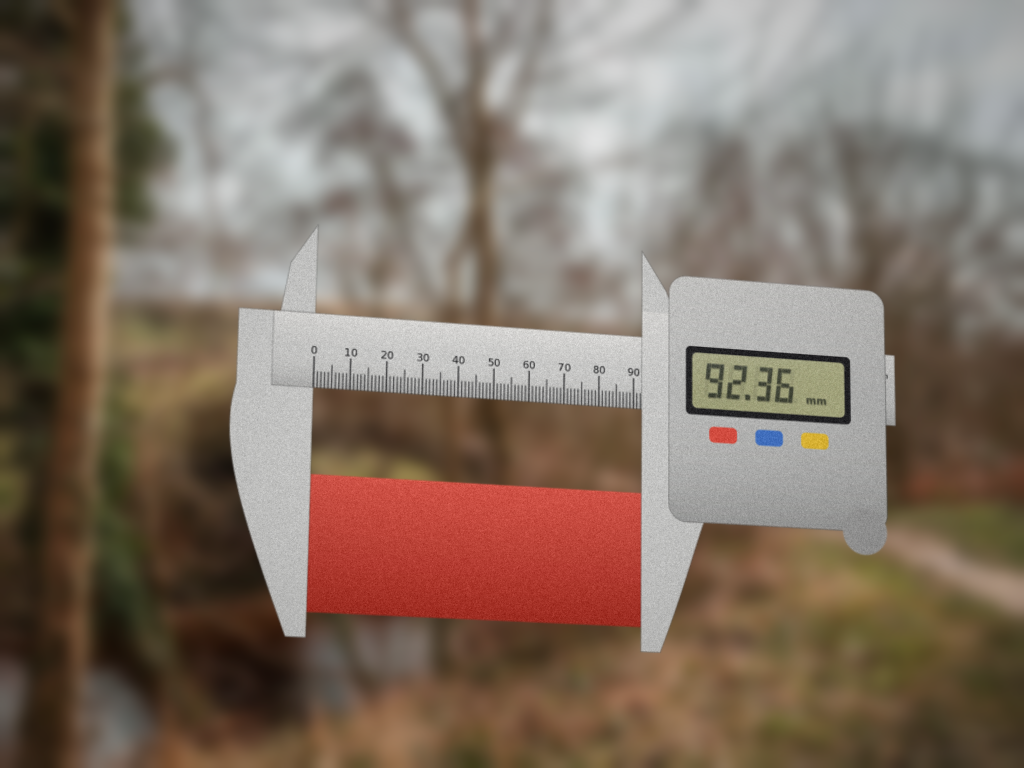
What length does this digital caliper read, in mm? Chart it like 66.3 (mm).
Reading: 92.36 (mm)
